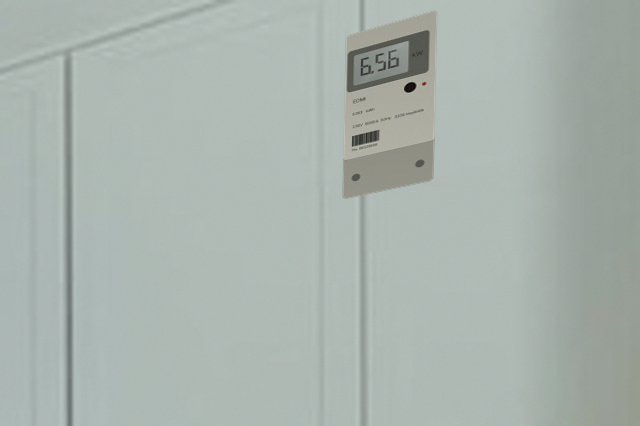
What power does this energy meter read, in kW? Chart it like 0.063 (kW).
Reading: 6.56 (kW)
